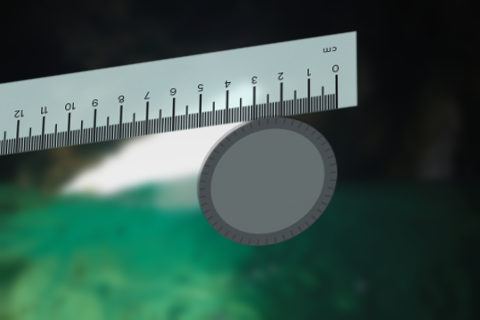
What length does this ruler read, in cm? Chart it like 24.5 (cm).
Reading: 5 (cm)
